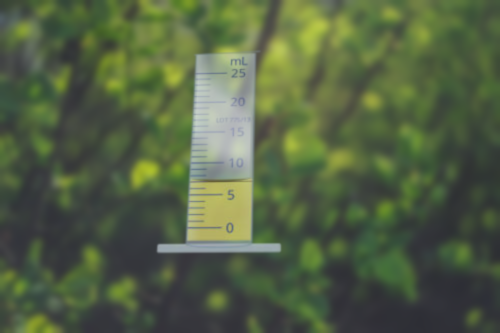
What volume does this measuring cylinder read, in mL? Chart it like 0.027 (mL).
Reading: 7 (mL)
